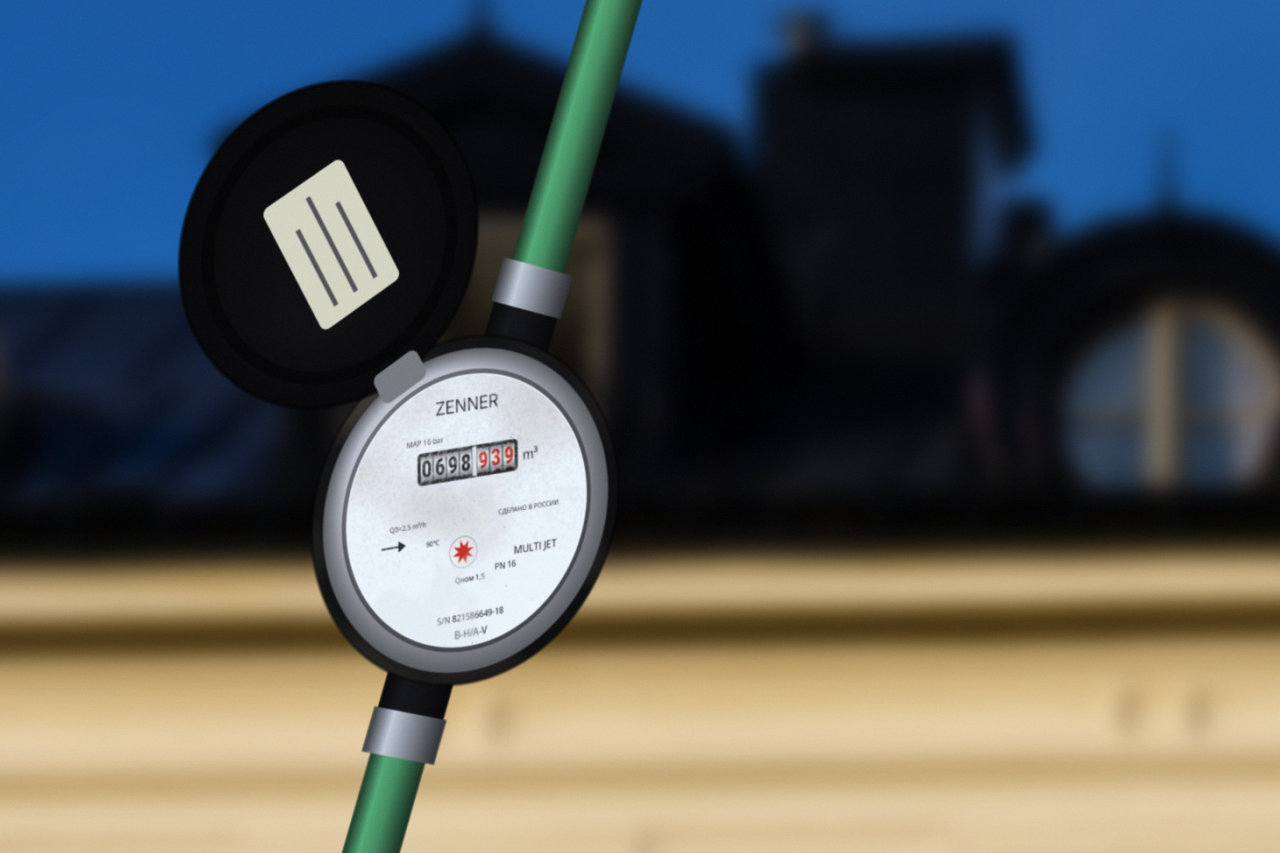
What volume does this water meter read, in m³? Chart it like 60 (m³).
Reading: 698.939 (m³)
